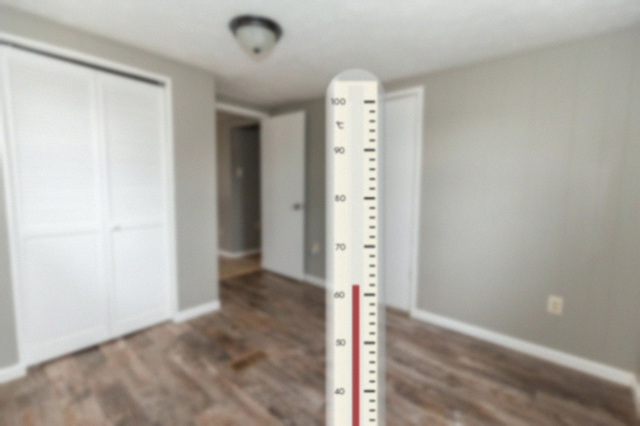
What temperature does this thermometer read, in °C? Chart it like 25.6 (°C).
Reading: 62 (°C)
